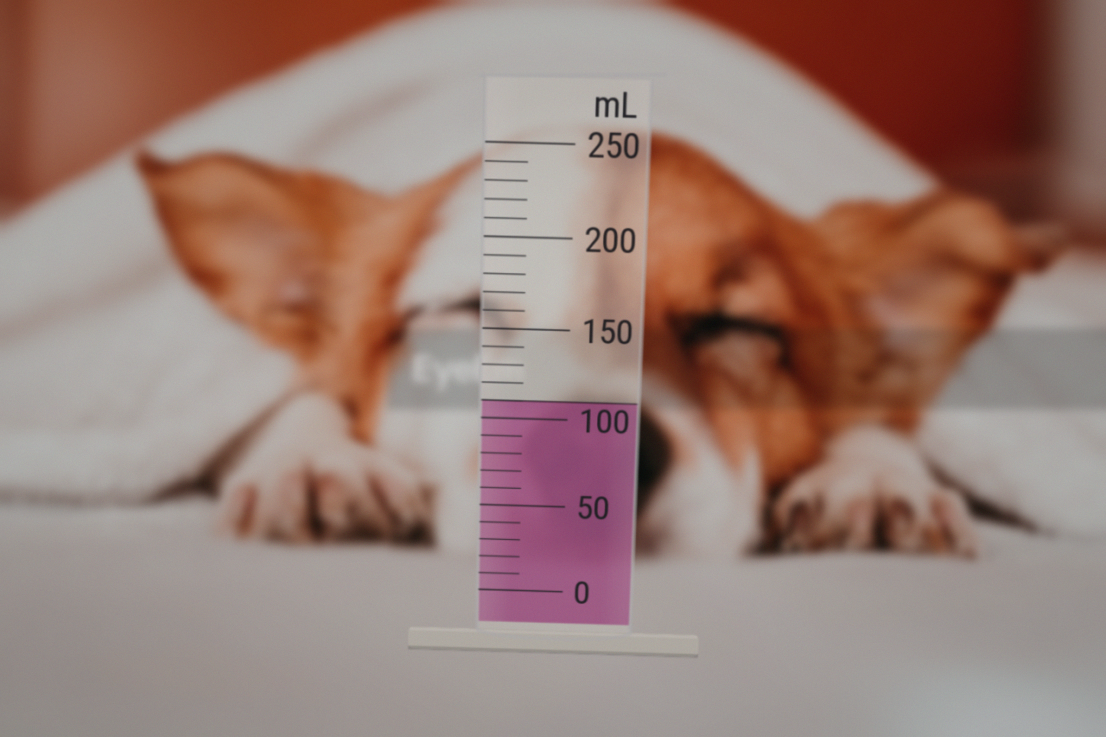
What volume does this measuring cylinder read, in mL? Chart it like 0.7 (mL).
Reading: 110 (mL)
